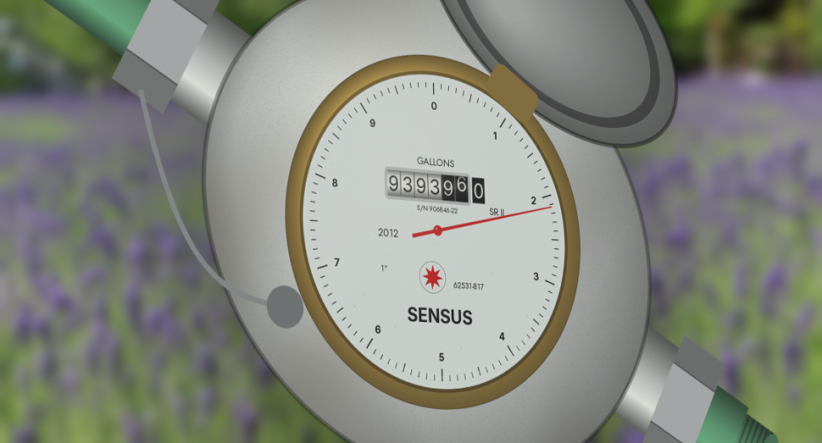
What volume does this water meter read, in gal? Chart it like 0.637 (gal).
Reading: 9393962.1 (gal)
